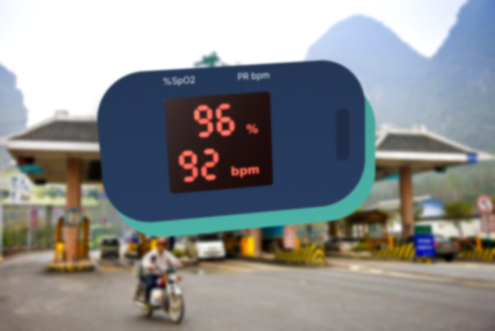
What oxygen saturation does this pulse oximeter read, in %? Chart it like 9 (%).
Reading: 96 (%)
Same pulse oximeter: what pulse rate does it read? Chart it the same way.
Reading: 92 (bpm)
